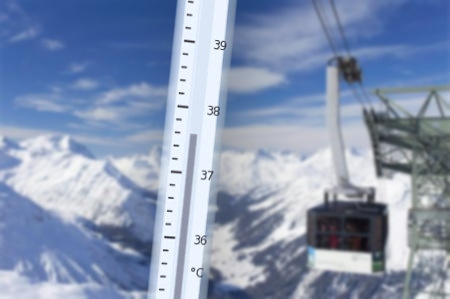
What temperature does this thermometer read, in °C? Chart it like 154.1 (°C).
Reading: 37.6 (°C)
